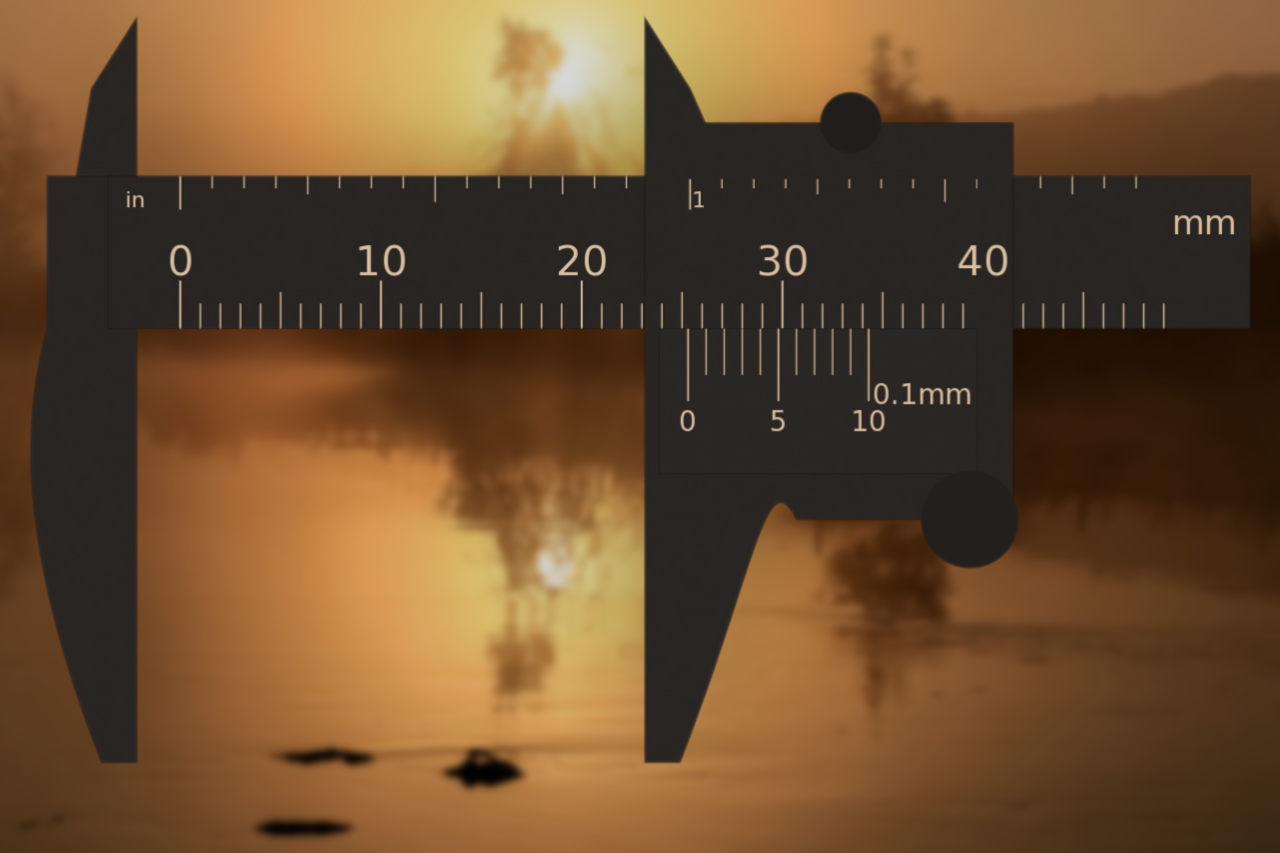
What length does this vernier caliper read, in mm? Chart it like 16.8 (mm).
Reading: 25.3 (mm)
